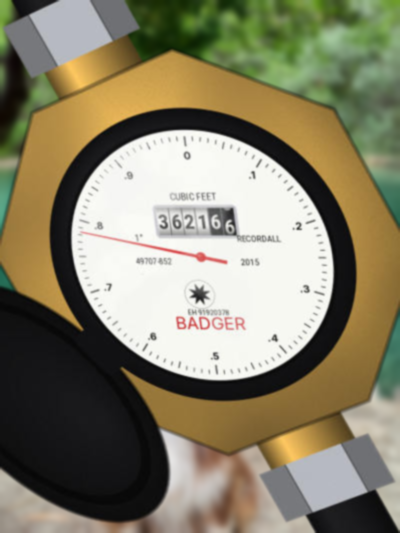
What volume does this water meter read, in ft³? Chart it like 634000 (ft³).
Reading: 362165.78 (ft³)
